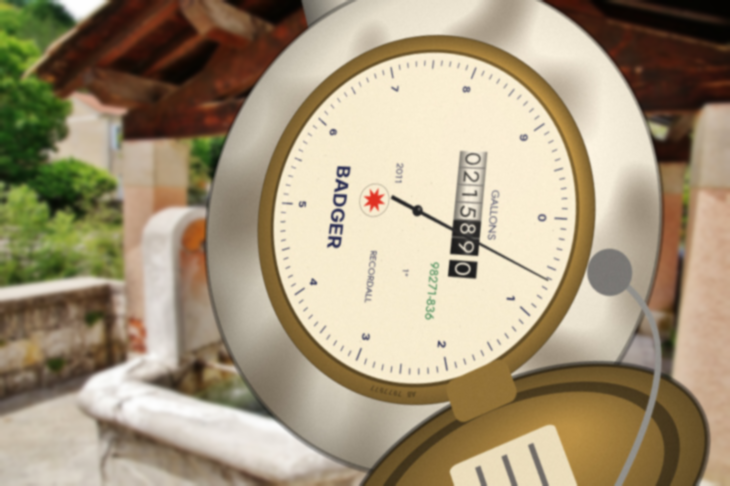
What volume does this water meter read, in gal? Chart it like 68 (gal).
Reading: 215890.6 (gal)
